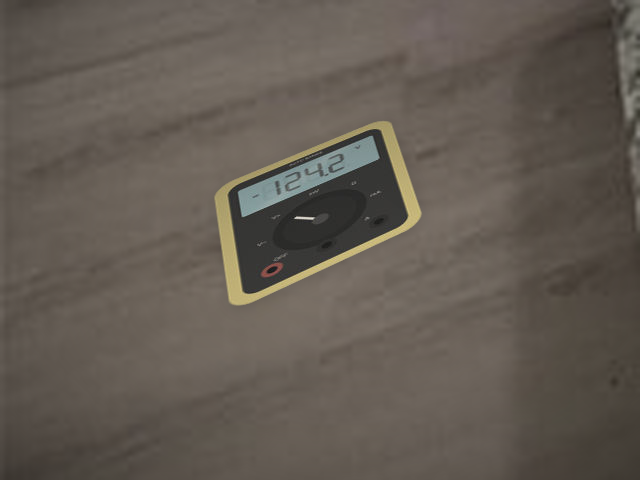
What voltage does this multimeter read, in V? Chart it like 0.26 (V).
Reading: -124.2 (V)
